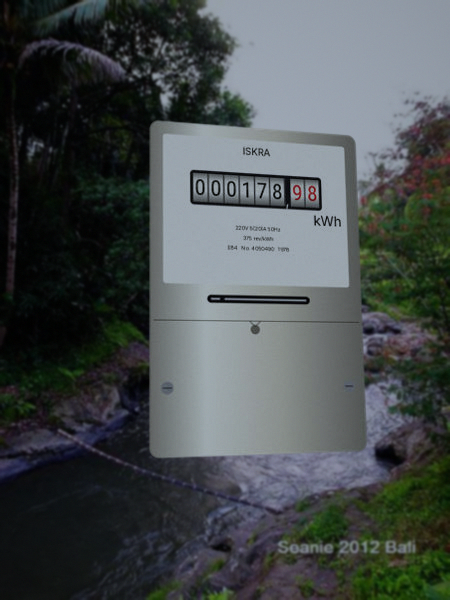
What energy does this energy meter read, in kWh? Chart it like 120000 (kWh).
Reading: 178.98 (kWh)
